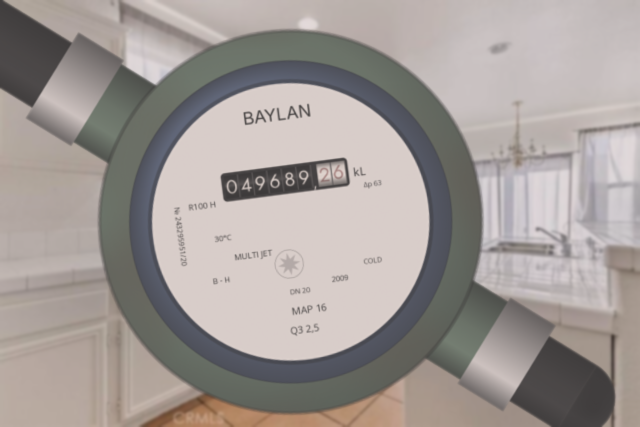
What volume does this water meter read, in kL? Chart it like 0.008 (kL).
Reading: 49689.26 (kL)
